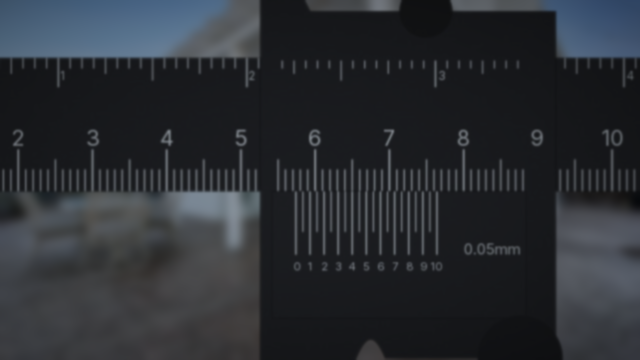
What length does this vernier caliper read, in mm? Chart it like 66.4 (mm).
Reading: 57.4 (mm)
